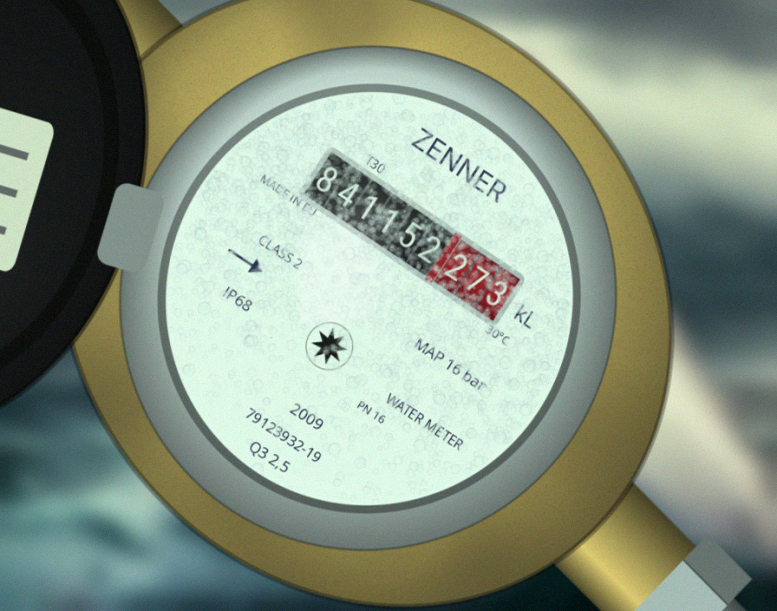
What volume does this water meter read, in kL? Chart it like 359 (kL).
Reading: 841152.273 (kL)
